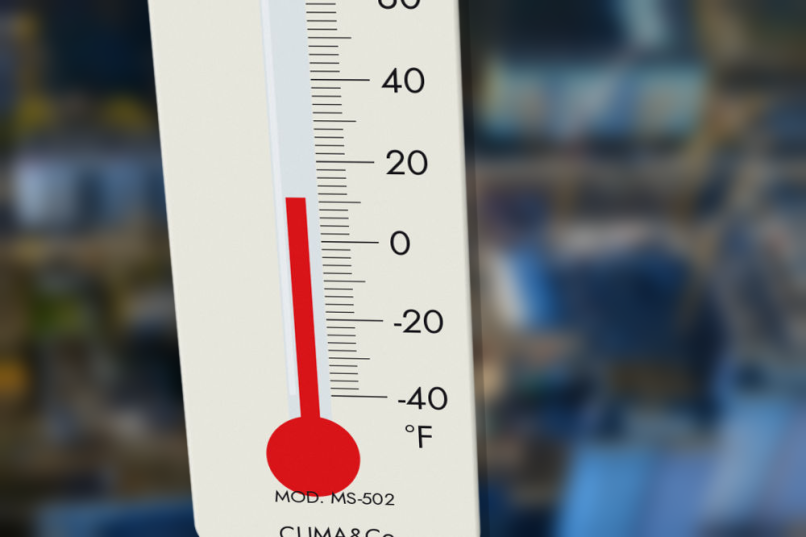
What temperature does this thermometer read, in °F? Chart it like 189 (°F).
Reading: 11 (°F)
